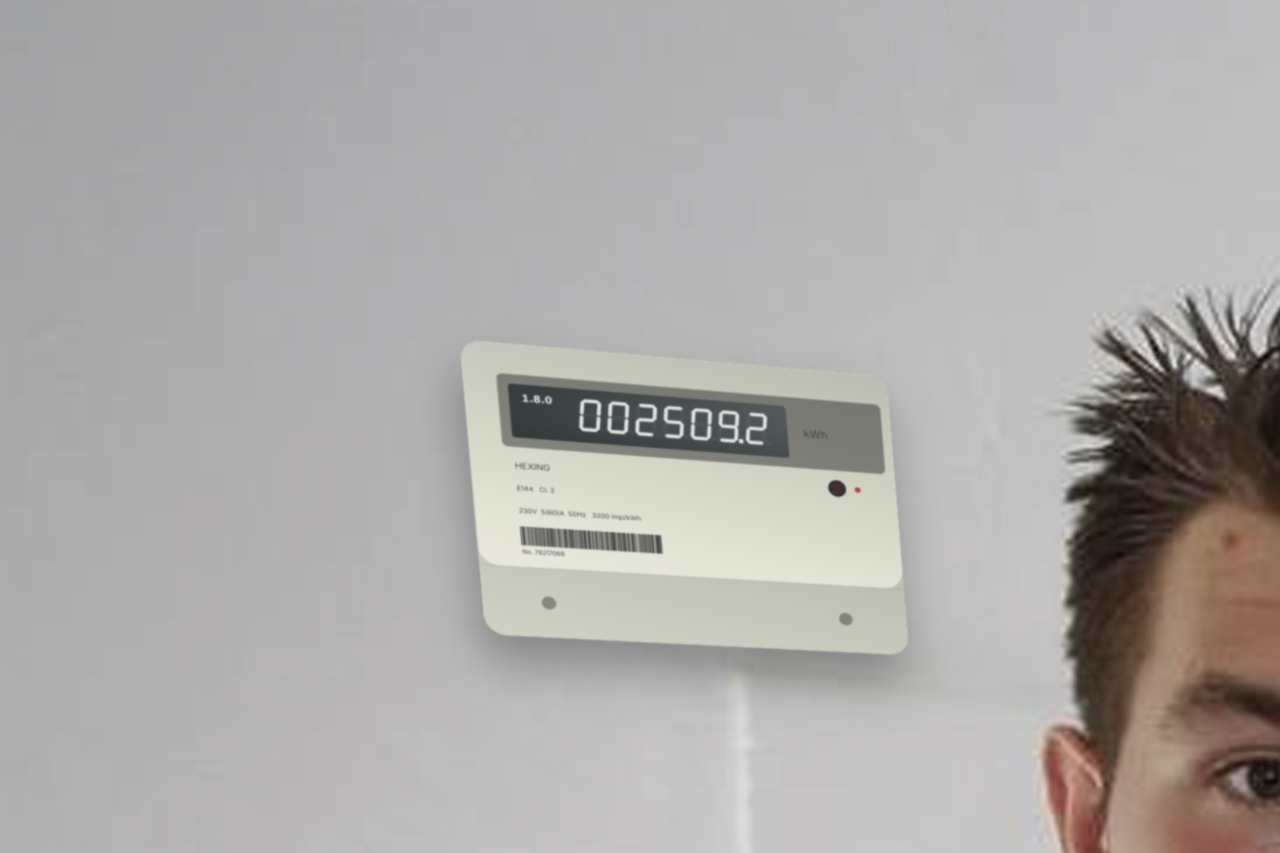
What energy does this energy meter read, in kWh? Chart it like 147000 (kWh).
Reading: 2509.2 (kWh)
